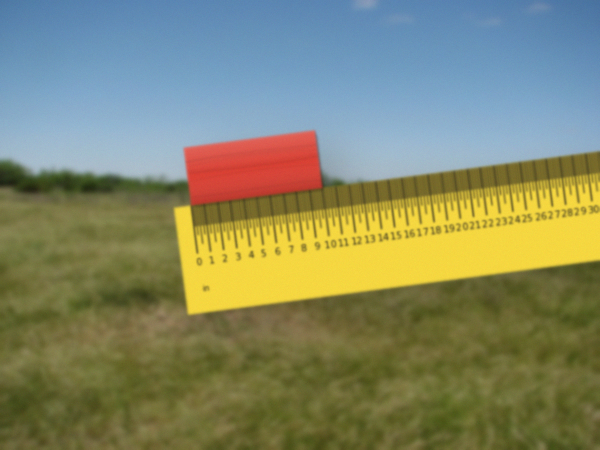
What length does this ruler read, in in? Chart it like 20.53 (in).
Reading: 10 (in)
